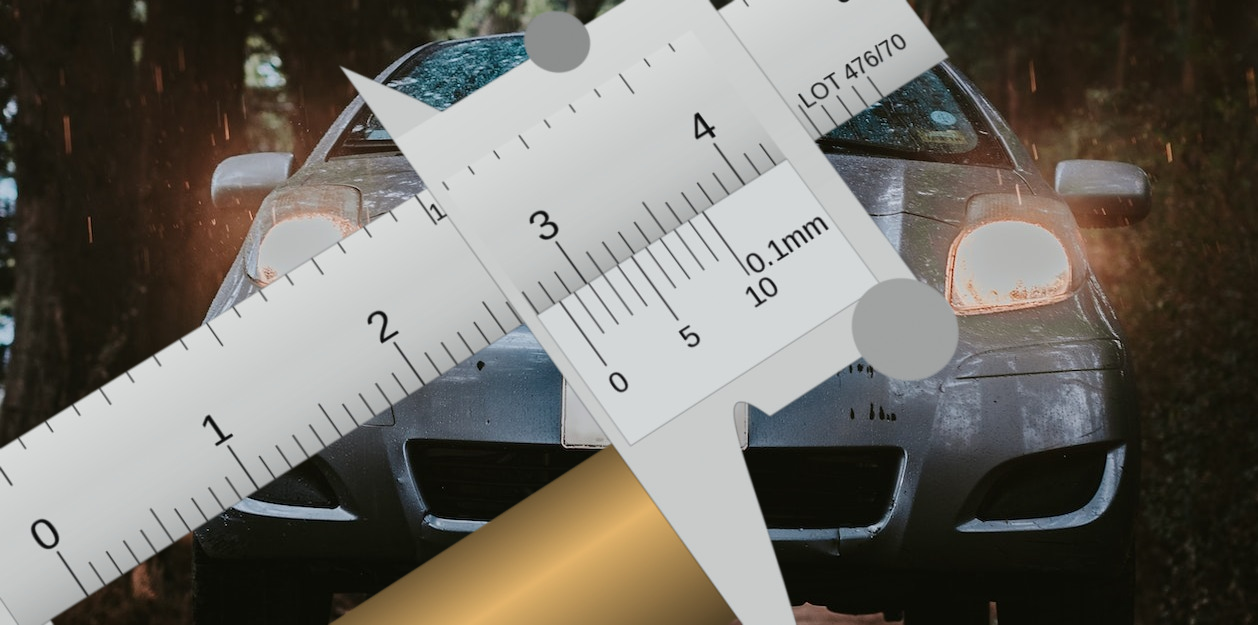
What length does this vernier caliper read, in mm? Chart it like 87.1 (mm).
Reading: 28.3 (mm)
